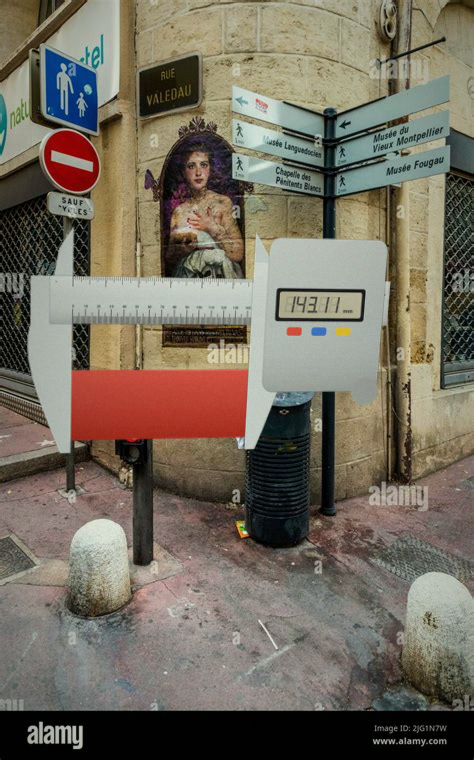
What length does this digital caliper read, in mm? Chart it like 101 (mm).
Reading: 143.11 (mm)
